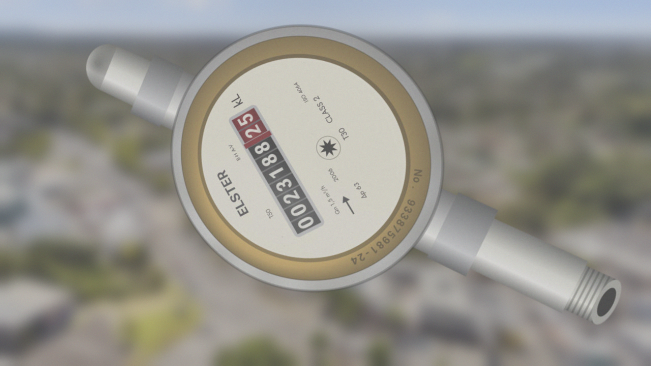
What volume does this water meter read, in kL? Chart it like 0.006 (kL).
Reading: 23188.25 (kL)
